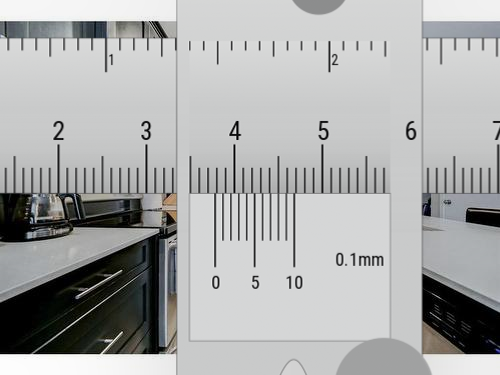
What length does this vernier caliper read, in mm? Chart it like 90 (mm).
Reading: 37.8 (mm)
